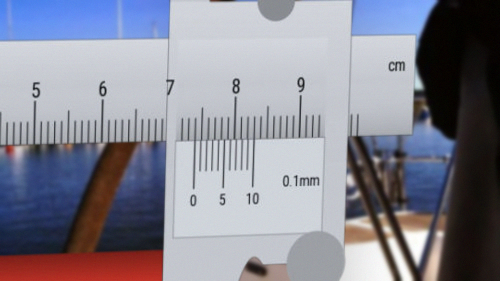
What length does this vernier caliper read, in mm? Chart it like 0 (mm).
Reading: 74.0 (mm)
